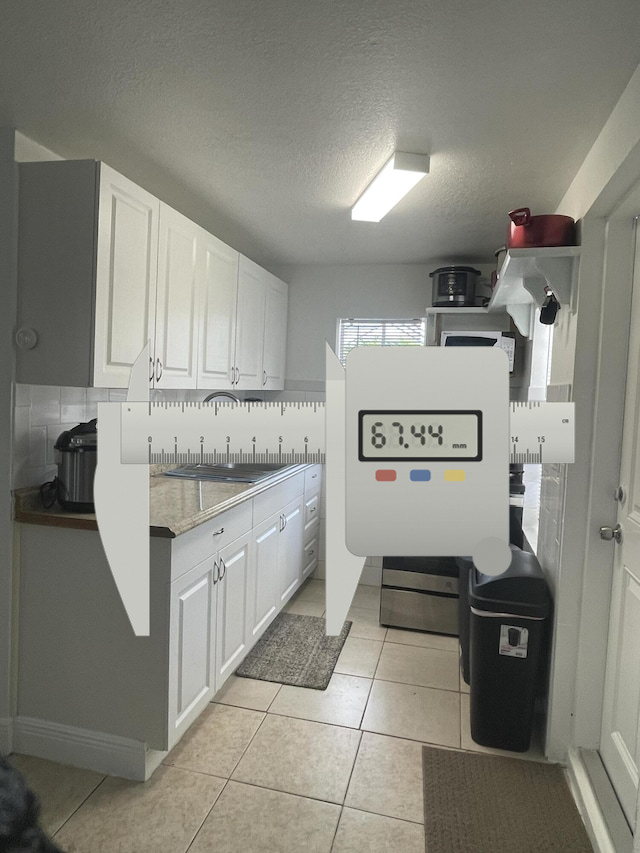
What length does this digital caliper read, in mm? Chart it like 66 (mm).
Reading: 67.44 (mm)
